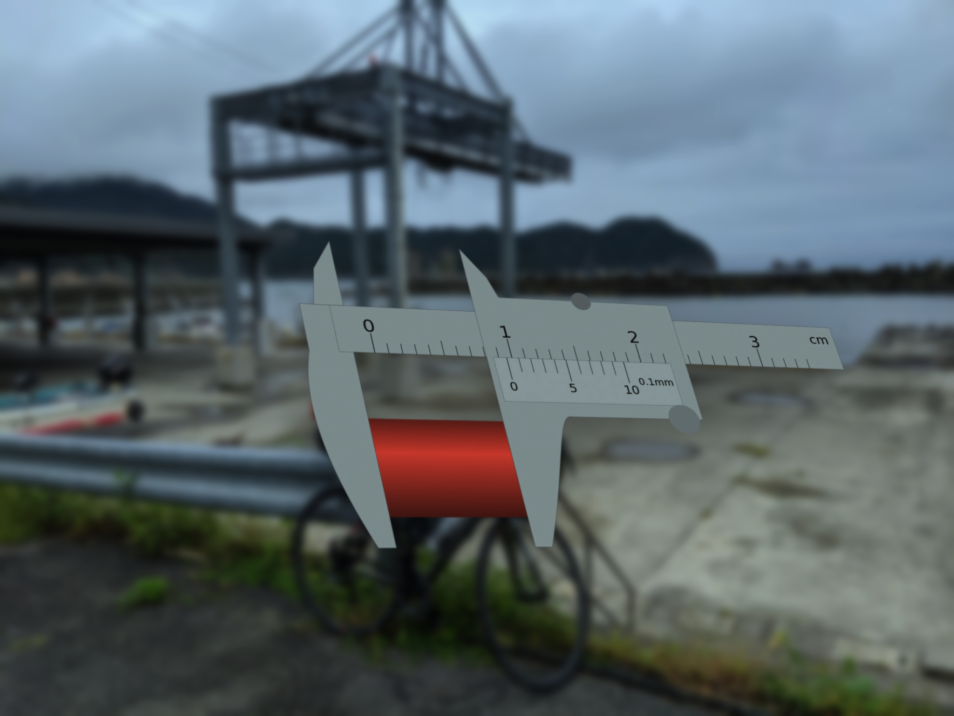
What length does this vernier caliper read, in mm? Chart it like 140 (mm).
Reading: 9.6 (mm)
